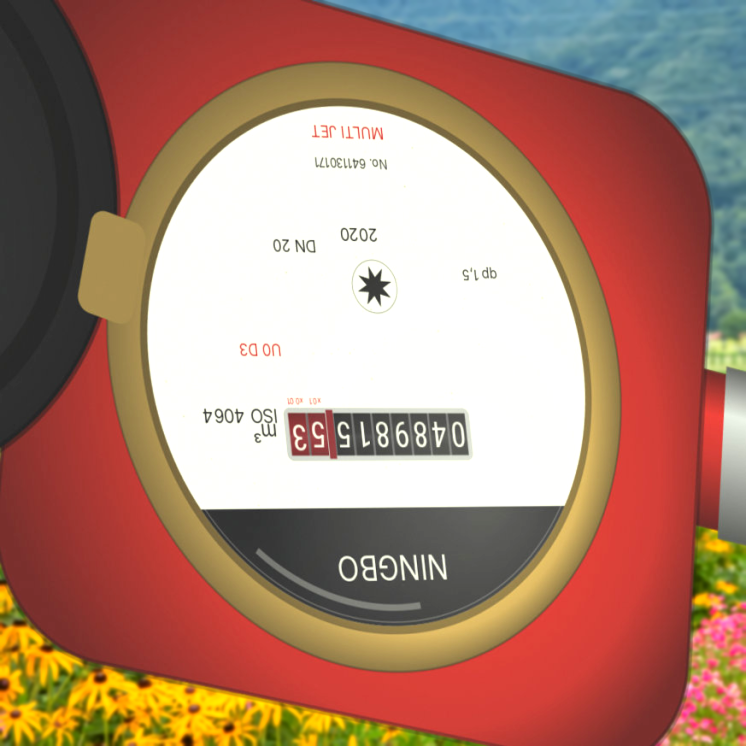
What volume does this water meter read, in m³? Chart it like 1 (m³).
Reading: 489815.53 (m³)
